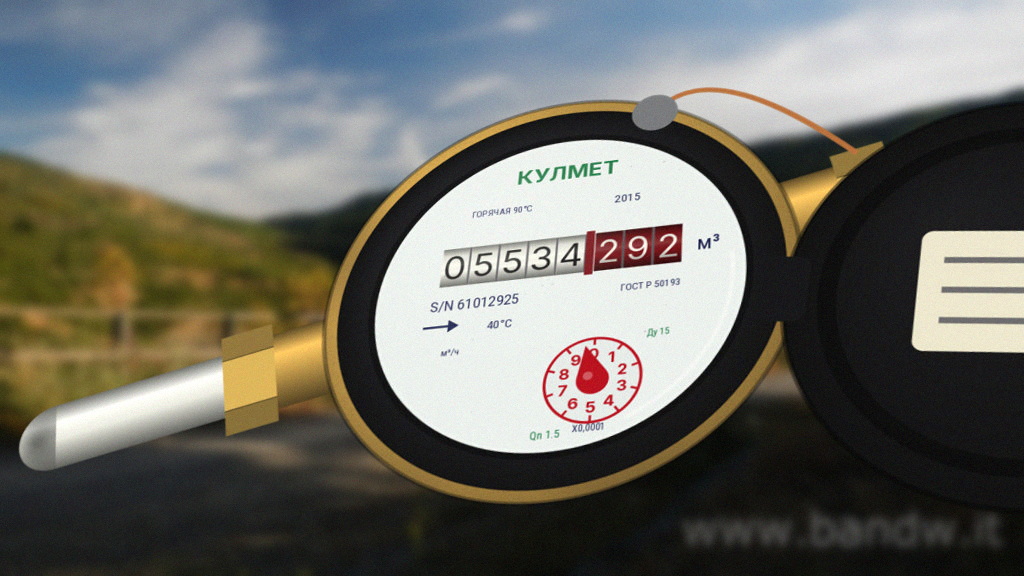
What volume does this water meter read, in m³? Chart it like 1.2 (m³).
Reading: 5534.2919 (m³)
